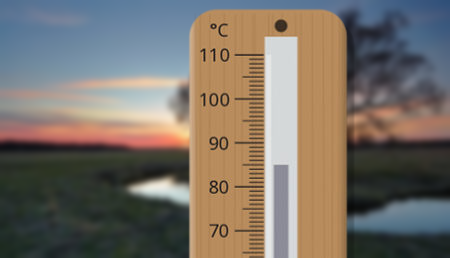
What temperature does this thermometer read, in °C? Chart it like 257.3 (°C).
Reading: 85 (°C)
